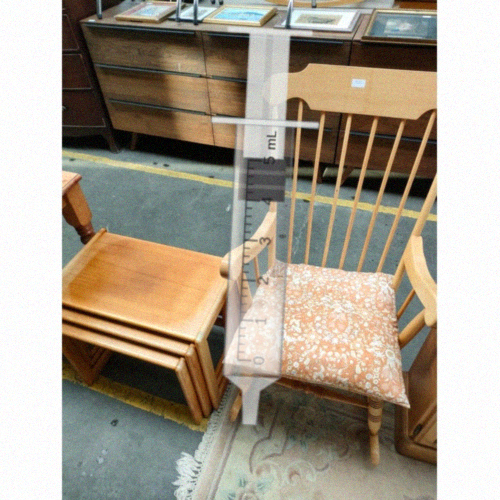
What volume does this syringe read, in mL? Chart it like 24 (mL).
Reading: 4 (mL)
